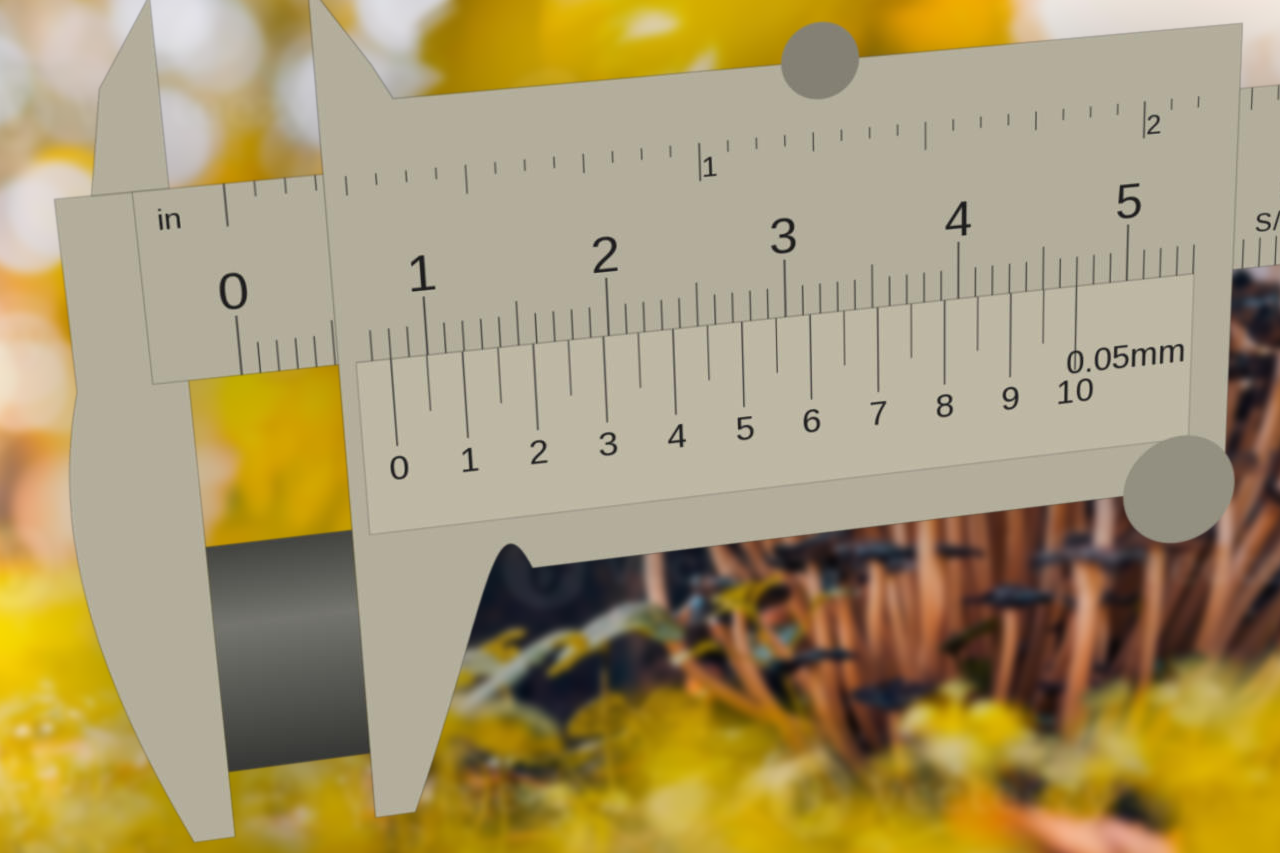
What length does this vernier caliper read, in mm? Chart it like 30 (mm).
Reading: 8.0 (mm)
